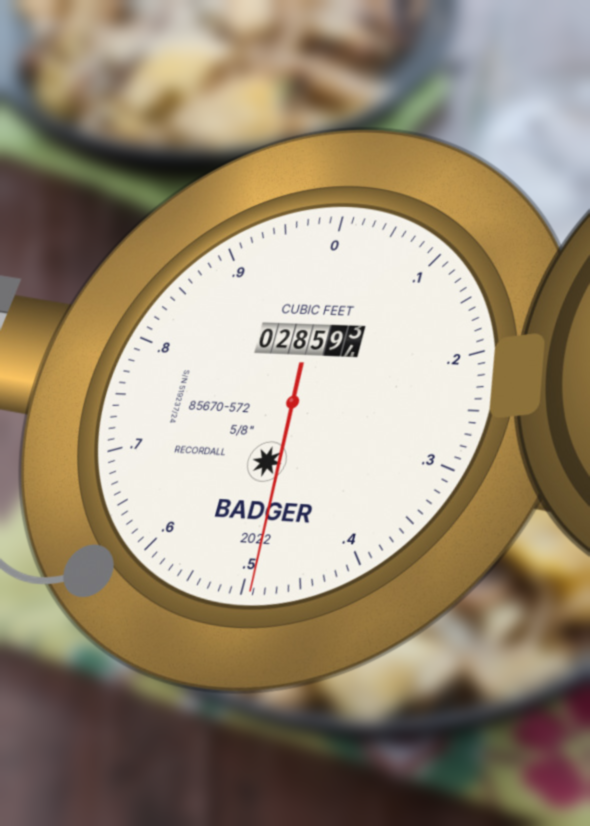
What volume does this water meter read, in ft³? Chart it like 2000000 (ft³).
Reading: 28593.49 (ft³)
